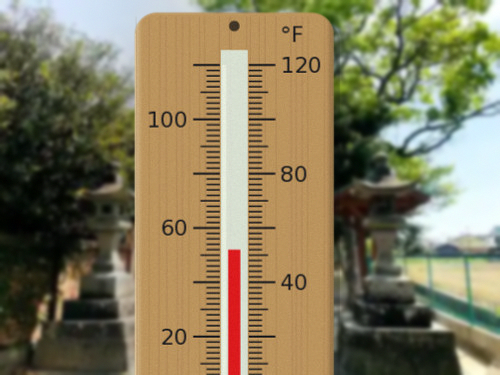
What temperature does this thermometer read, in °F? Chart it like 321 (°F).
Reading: 52 (°F)
